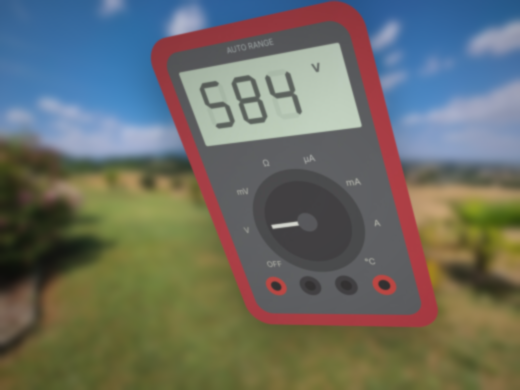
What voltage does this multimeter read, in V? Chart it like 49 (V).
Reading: 584 (V)
